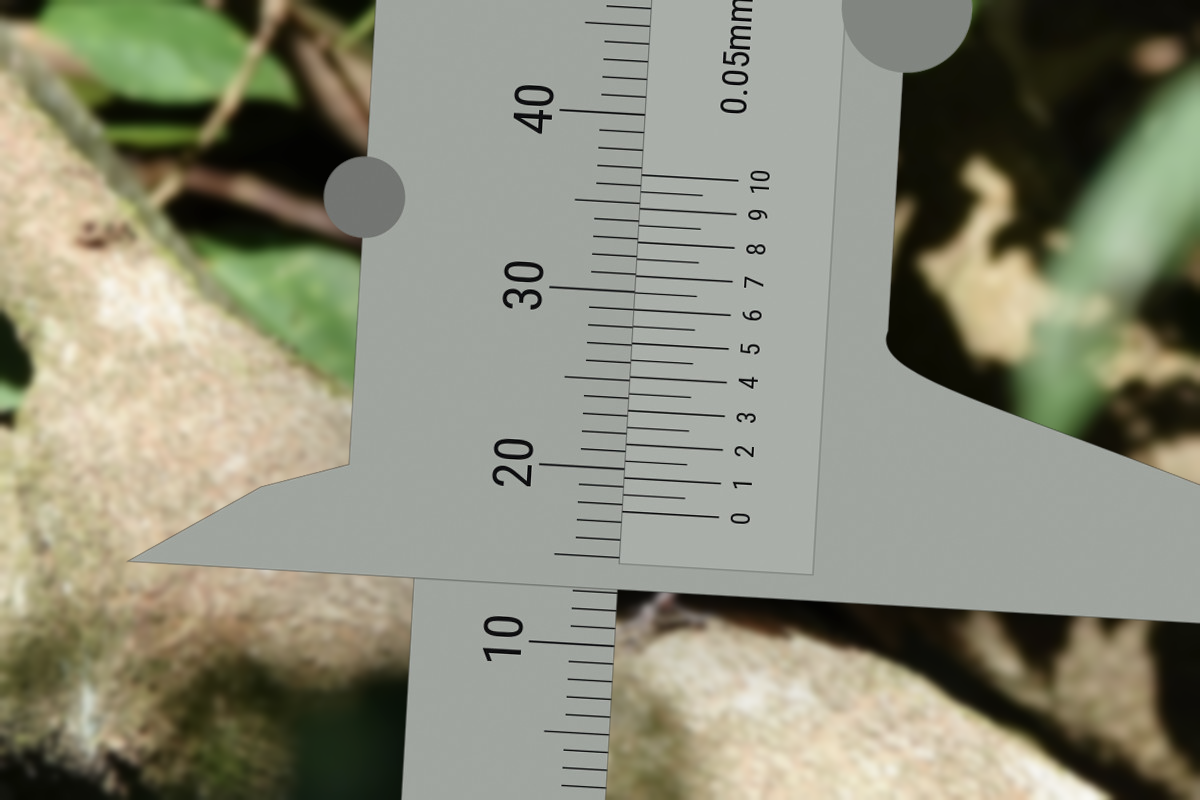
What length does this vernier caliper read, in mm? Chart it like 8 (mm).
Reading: 17.6 (mm)
